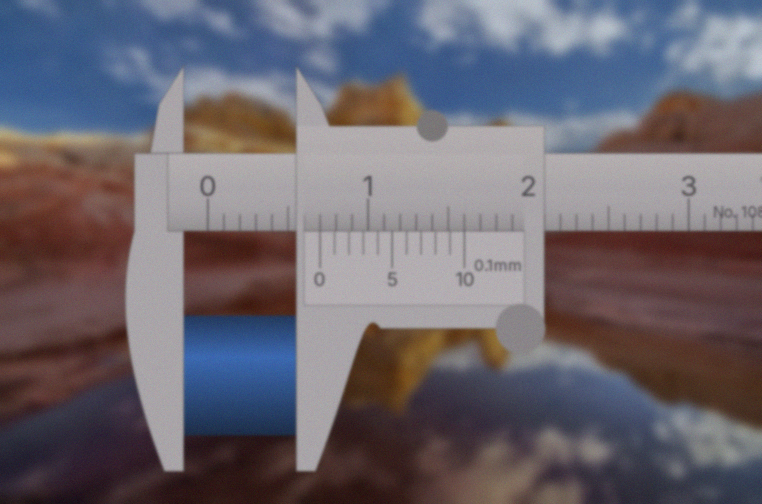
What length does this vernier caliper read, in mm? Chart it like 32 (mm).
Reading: 7.0 (mm)
